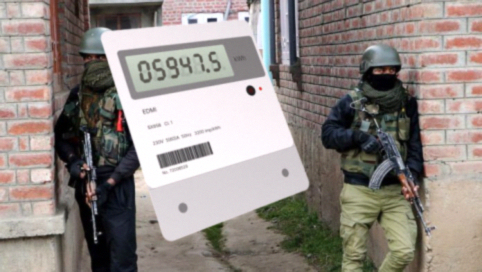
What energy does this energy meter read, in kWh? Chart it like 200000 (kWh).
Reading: 5947.5 (kWh)
